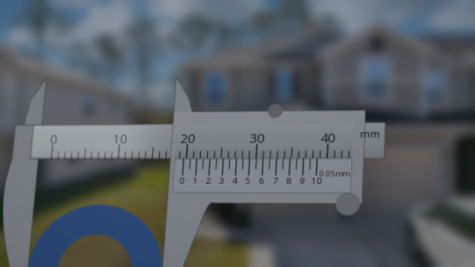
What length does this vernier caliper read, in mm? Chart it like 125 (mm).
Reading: 19.6 (mm)
